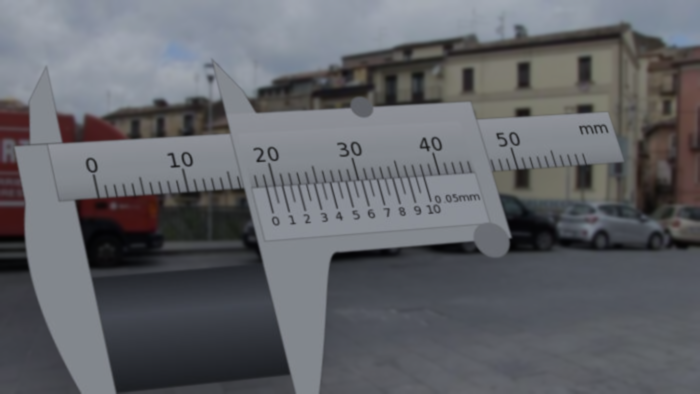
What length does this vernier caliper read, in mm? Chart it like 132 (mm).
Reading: 19.0 (mm)
